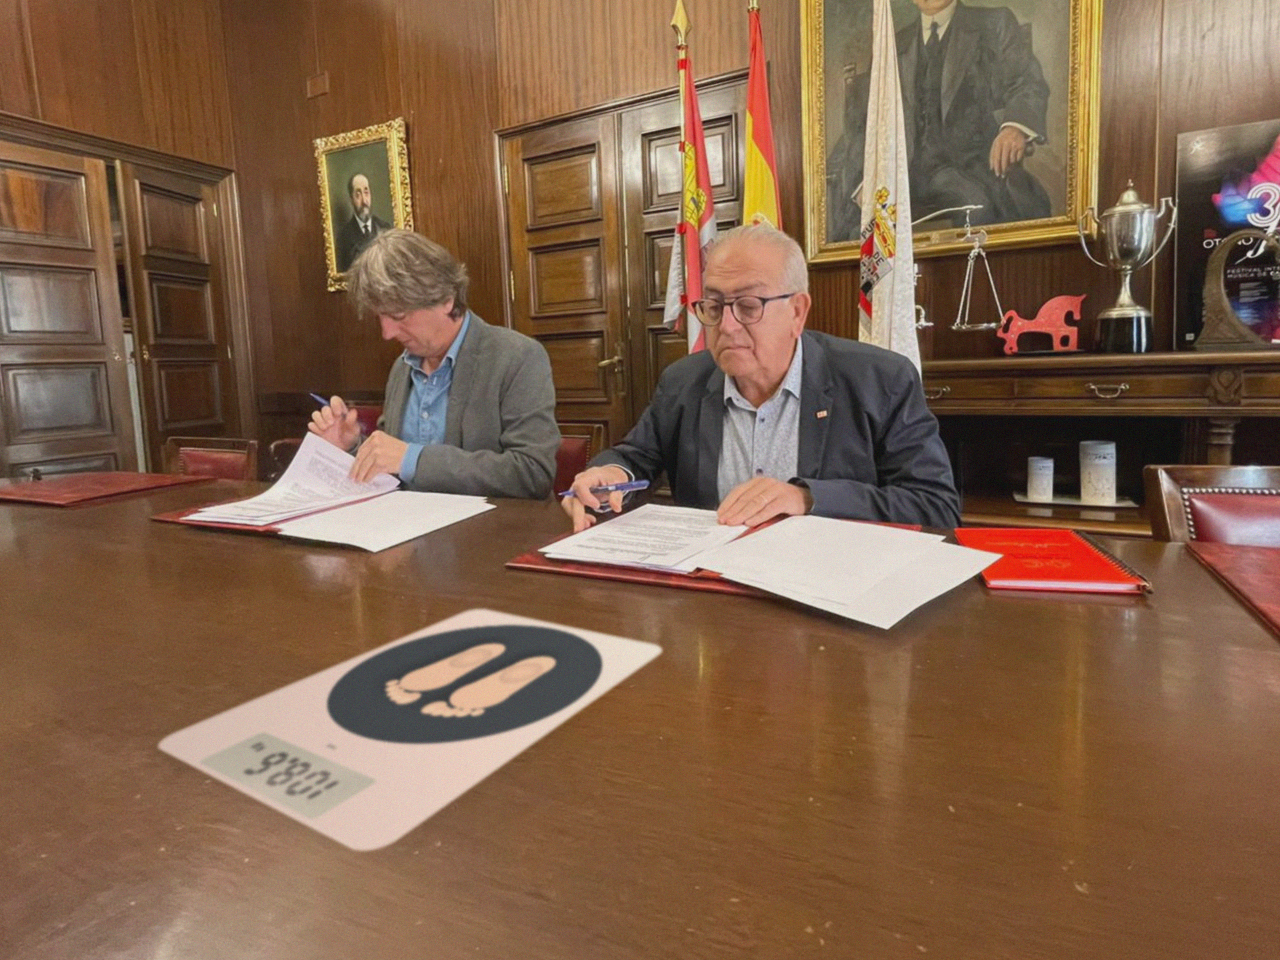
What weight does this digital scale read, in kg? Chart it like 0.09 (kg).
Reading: 108.6 (kg)
